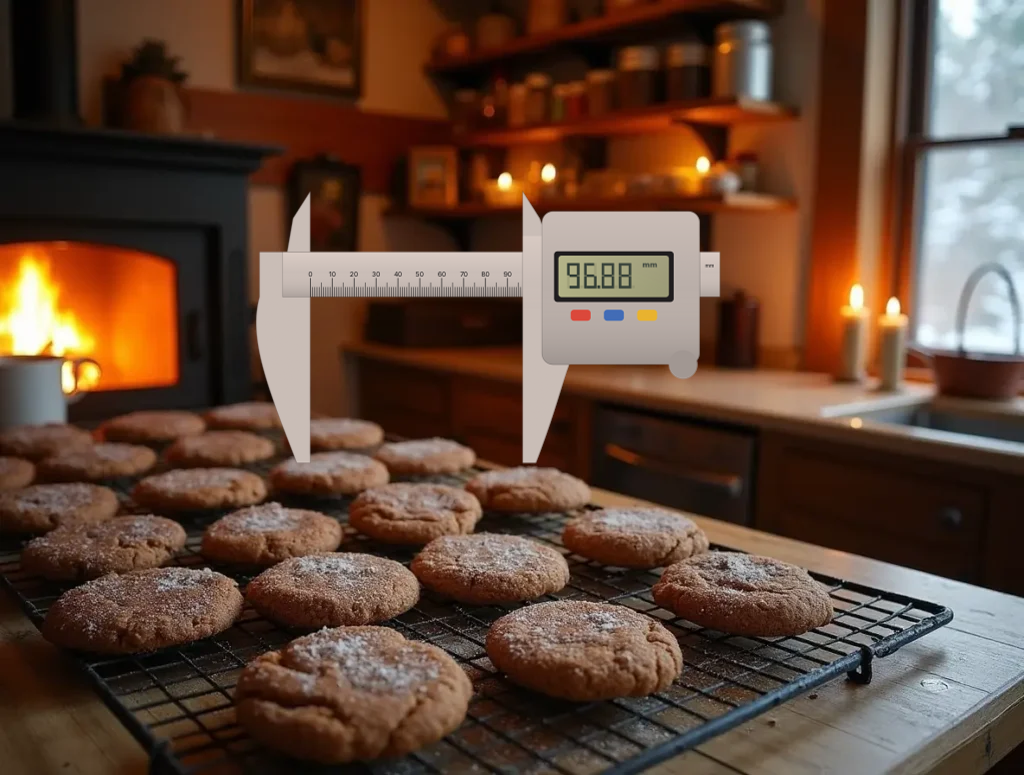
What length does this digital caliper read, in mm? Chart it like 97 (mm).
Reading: 96.88 (mm)
